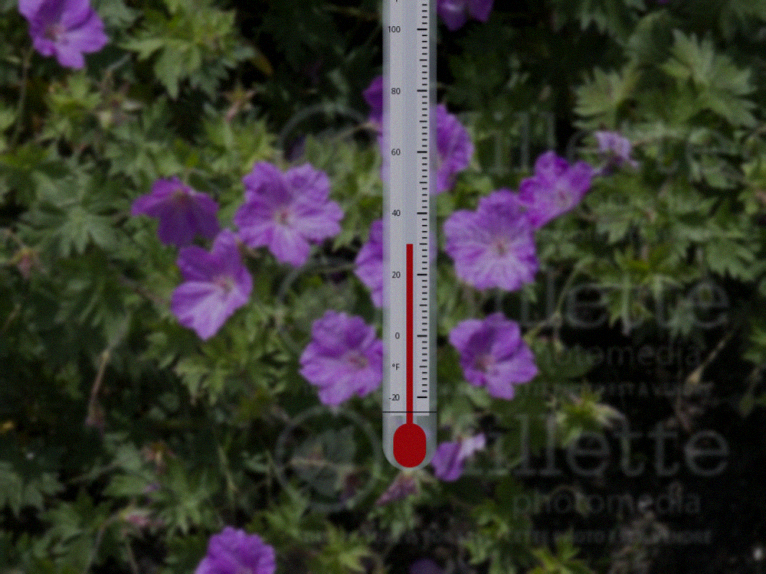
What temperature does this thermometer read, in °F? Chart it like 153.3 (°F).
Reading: 30 (°F)
